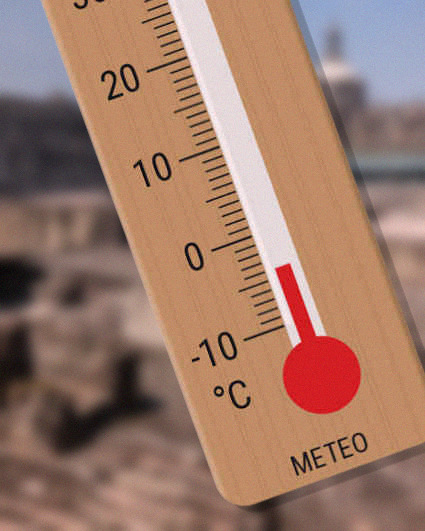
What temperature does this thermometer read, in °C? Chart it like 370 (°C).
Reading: -4 (°C)
